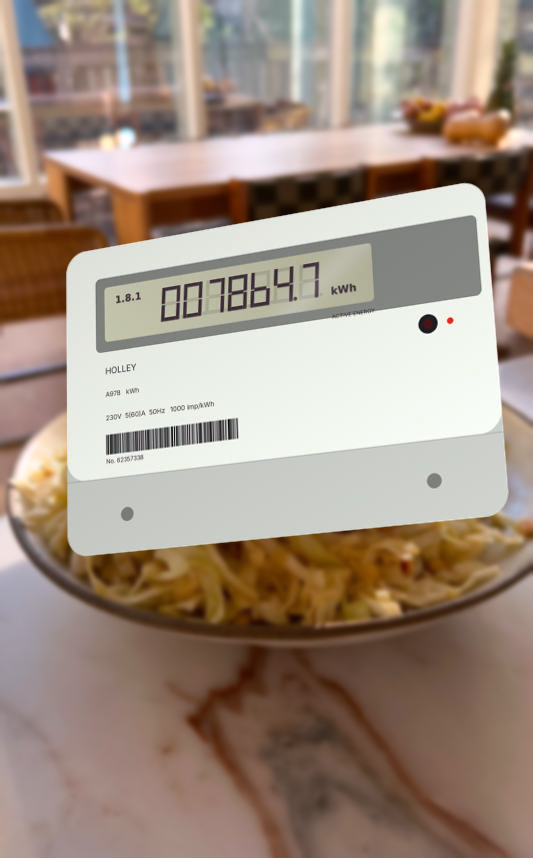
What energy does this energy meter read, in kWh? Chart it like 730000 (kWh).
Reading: 7864.7 (kWh)
